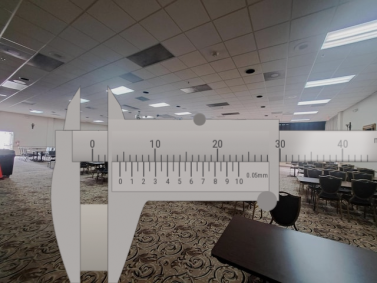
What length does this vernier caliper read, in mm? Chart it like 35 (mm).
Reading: 4.4 (mm)
